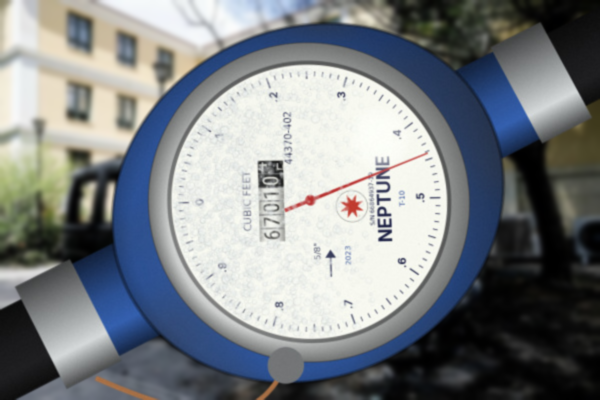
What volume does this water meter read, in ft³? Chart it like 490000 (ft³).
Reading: 670104.44 (ft³)
